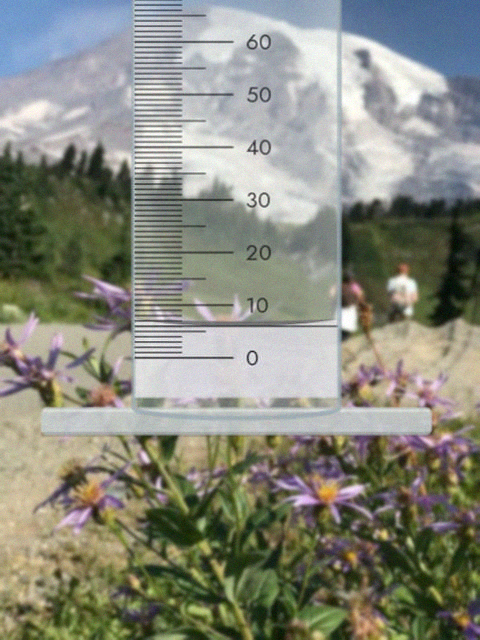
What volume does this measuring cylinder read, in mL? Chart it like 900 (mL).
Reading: 6 (mL)
